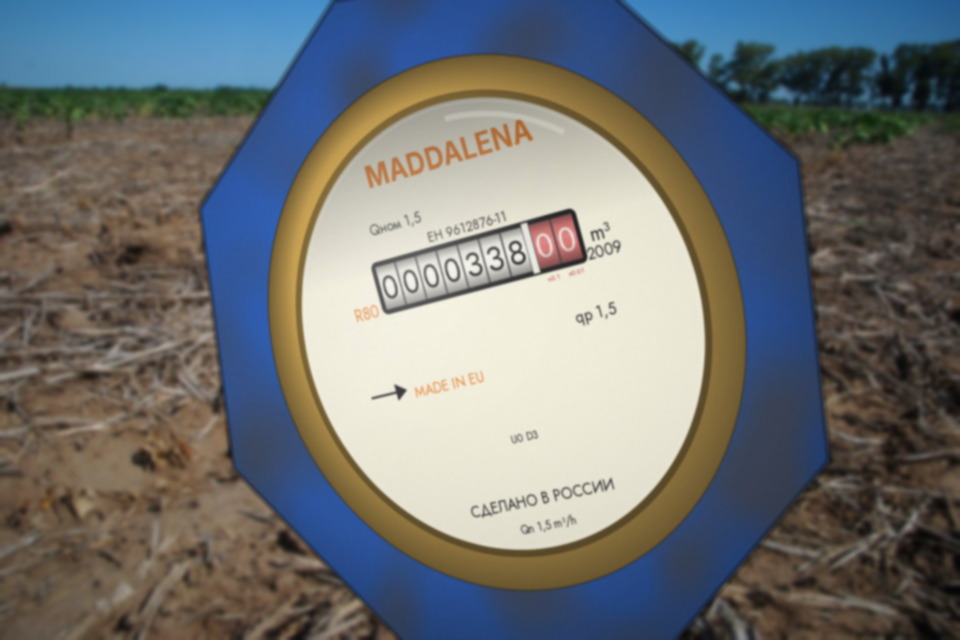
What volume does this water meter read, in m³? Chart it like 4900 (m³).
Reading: 338.00 (m³)
